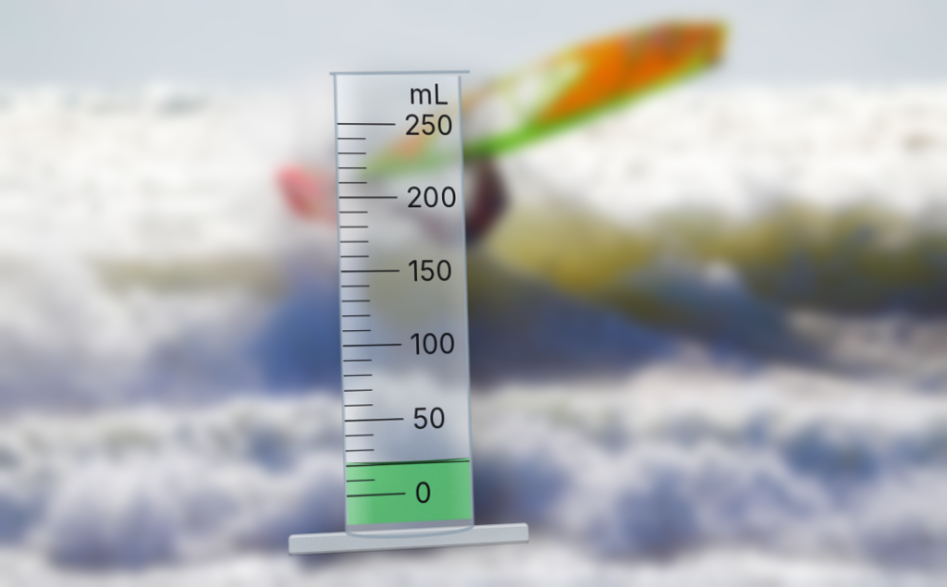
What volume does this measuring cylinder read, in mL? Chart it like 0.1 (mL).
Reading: 20 (mL)
